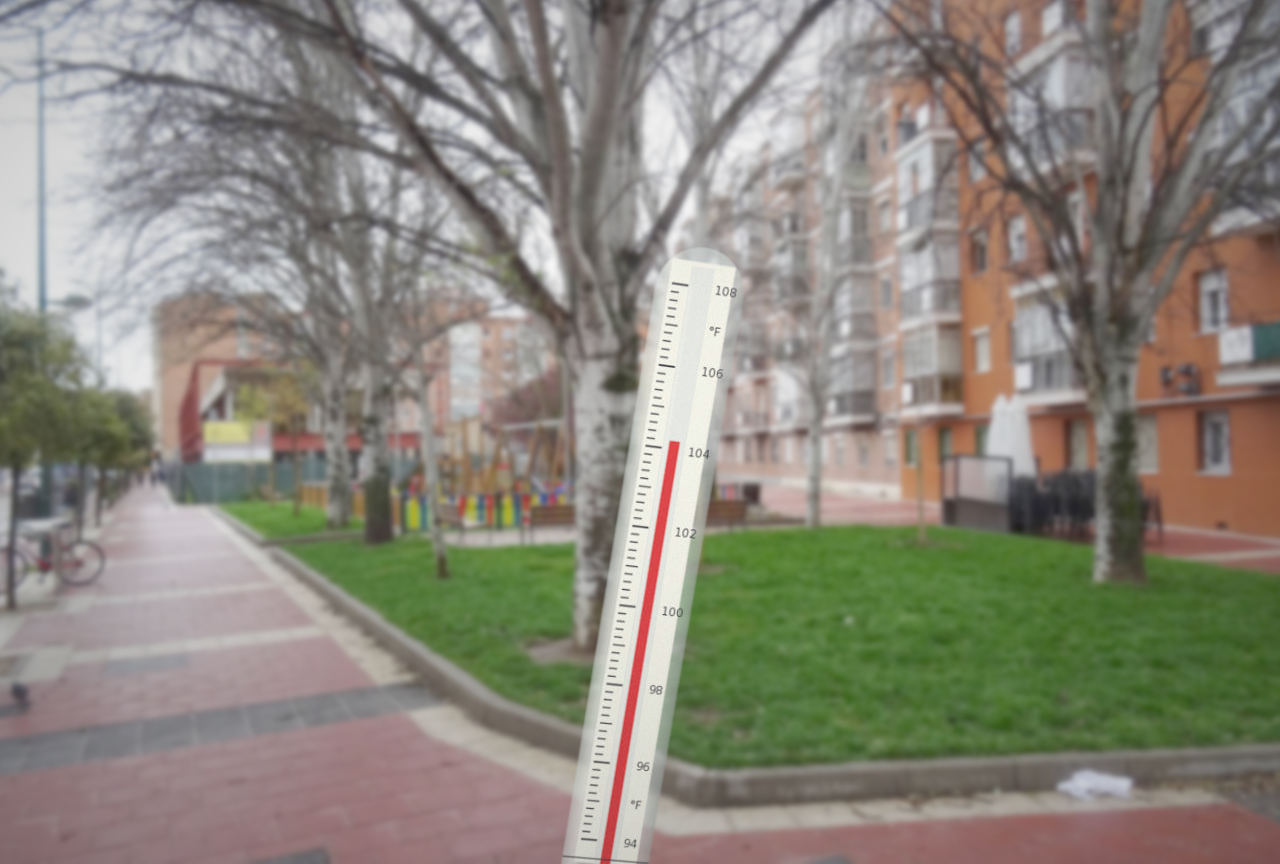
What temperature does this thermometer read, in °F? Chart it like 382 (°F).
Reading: 104.2 (°F)
